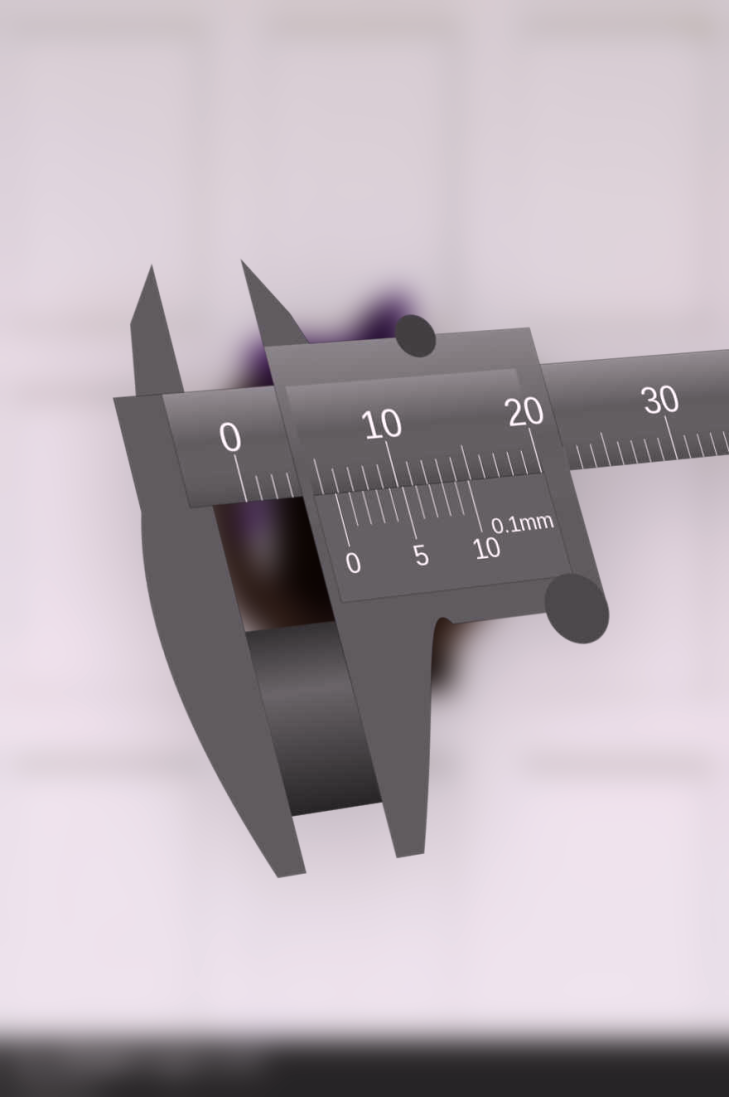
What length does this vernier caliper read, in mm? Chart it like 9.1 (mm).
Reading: 5.8 (mm)
